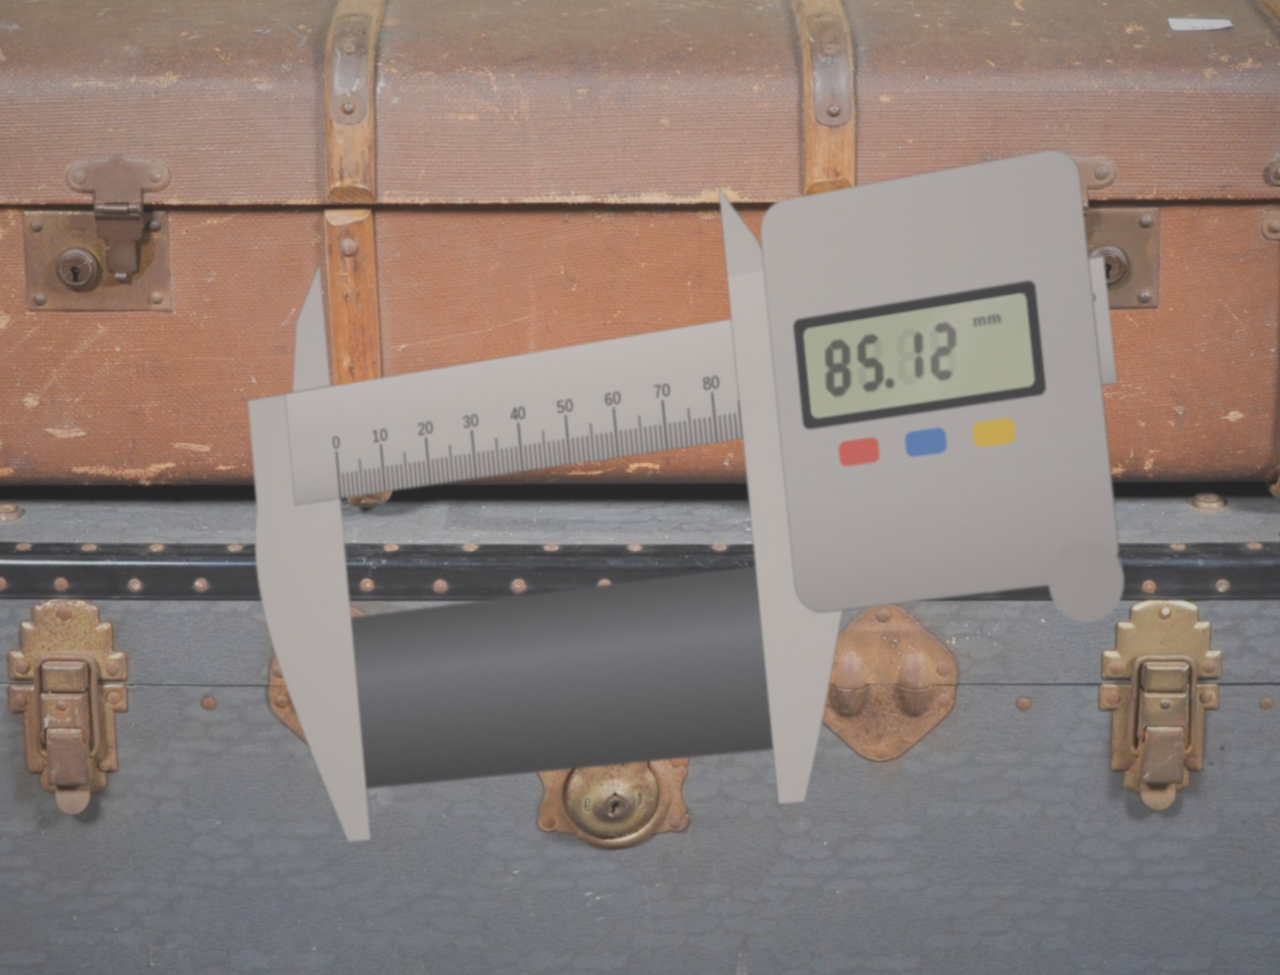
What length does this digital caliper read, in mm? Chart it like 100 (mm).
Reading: 85.12 (mm)
